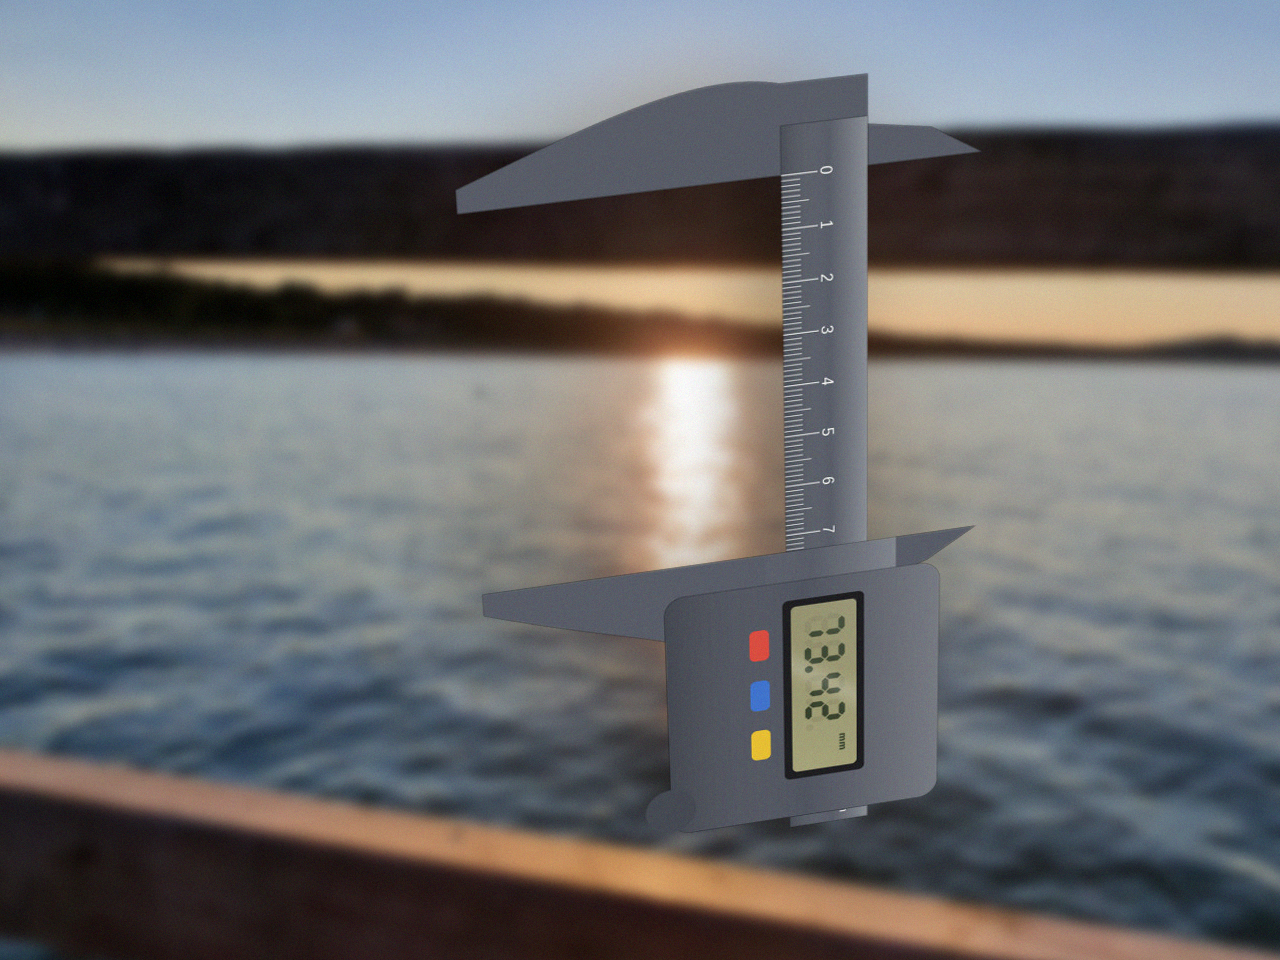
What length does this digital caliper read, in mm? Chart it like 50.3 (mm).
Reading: 73.42 (mm)
